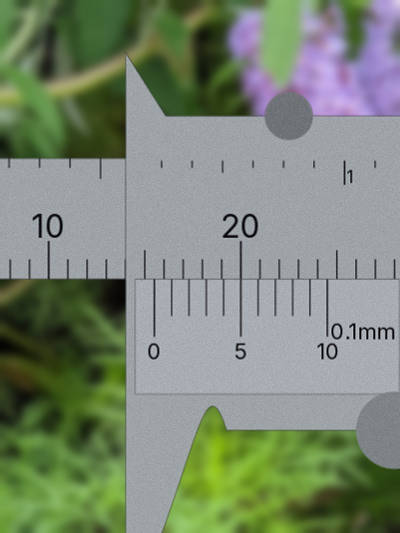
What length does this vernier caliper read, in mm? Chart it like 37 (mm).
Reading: 15.5 (mm)
